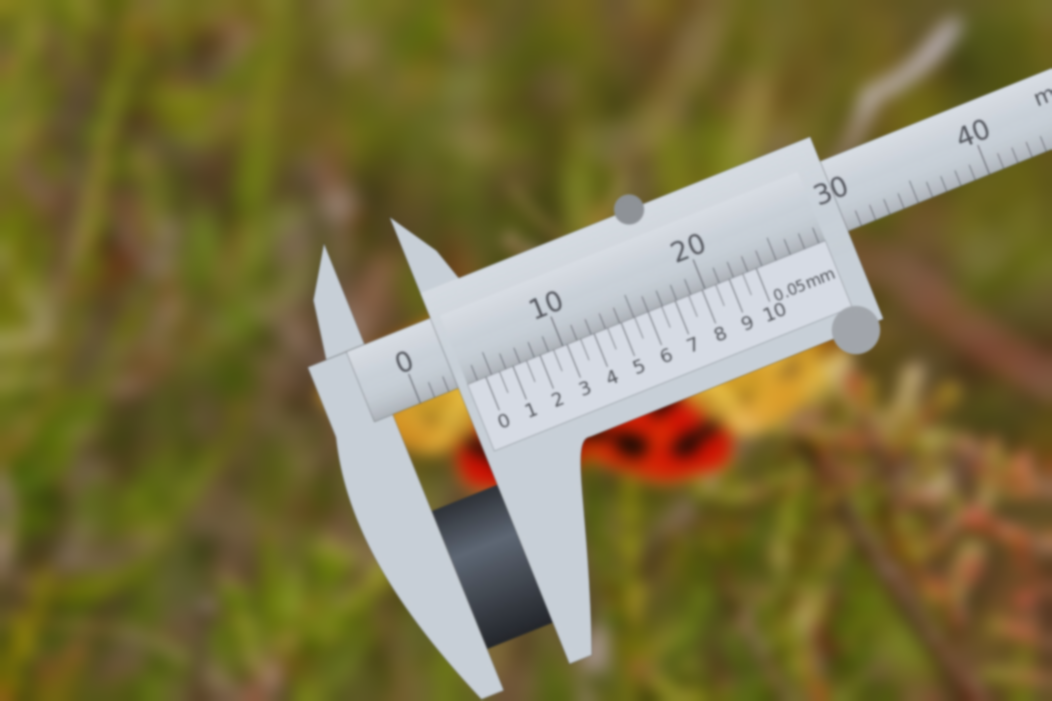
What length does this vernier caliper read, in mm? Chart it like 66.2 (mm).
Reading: 4.6 (mm)
